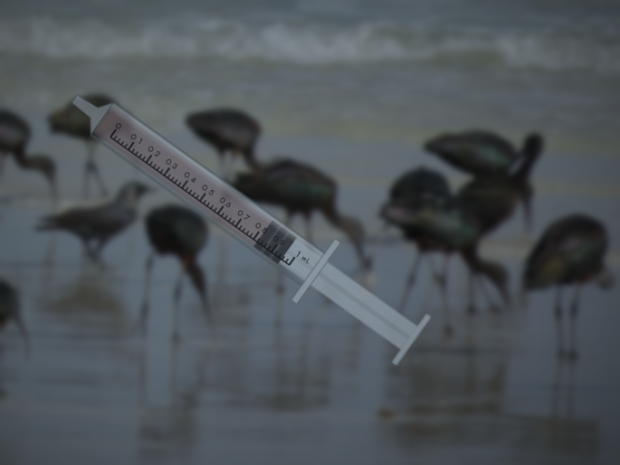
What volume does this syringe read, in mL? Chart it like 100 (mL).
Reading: 0.82 (mL)
